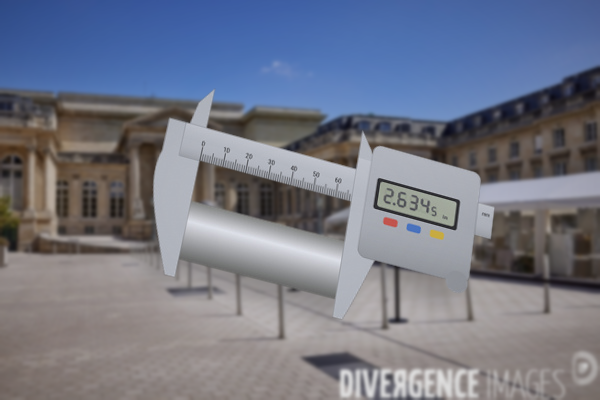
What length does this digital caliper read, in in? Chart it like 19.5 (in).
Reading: 2.6345 (in)
